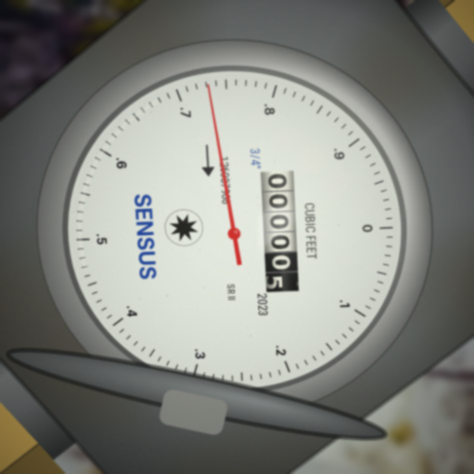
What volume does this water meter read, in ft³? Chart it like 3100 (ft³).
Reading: 4.73 (ft³)
